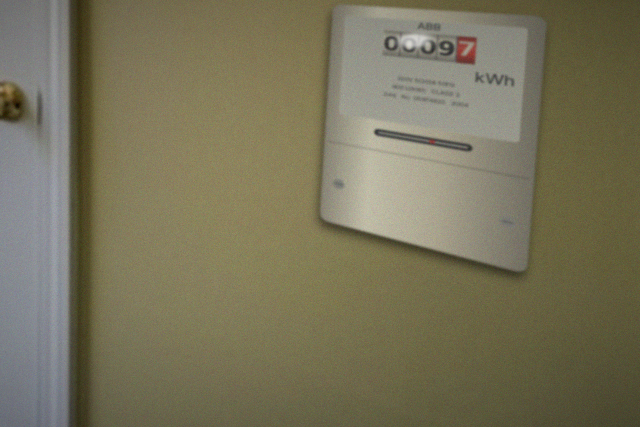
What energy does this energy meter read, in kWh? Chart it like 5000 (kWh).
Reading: 9.7 (kWh)
